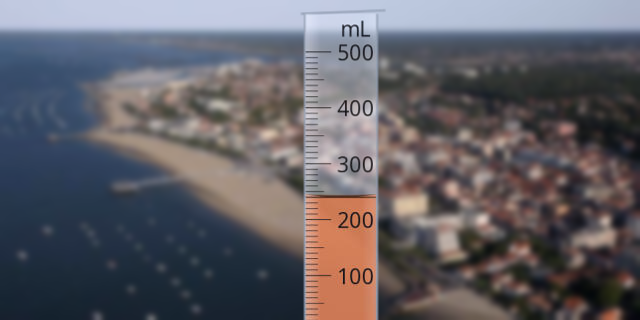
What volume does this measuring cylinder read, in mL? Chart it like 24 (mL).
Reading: 240 (mL)
